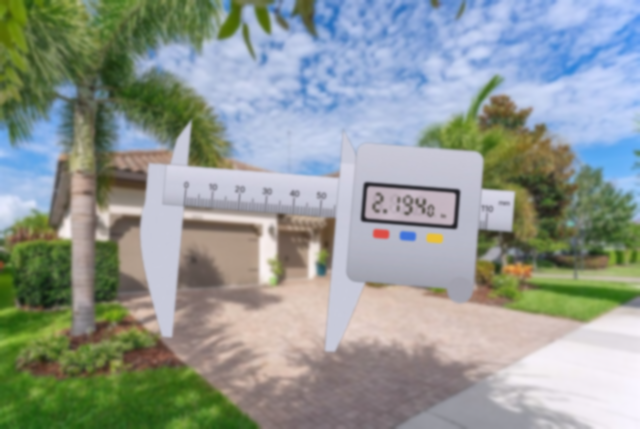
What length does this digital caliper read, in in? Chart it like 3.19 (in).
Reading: 2.1940 (in)
